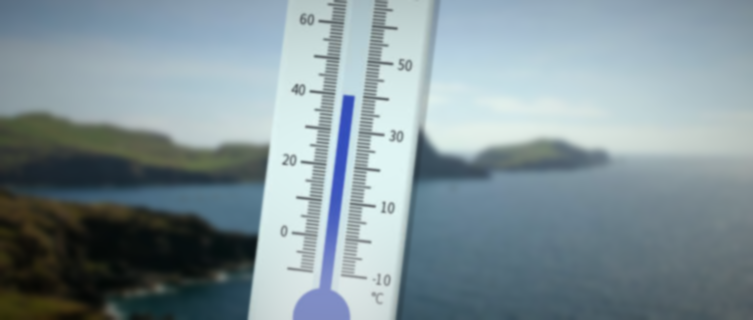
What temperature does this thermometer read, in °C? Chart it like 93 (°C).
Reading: 40 (°C)
